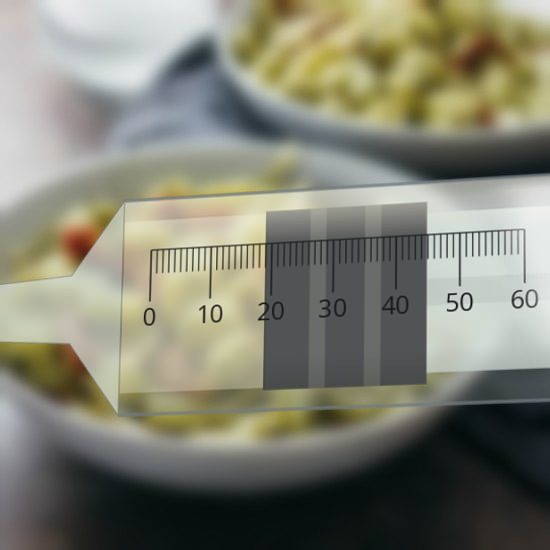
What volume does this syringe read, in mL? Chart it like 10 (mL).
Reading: 19 (mL)
